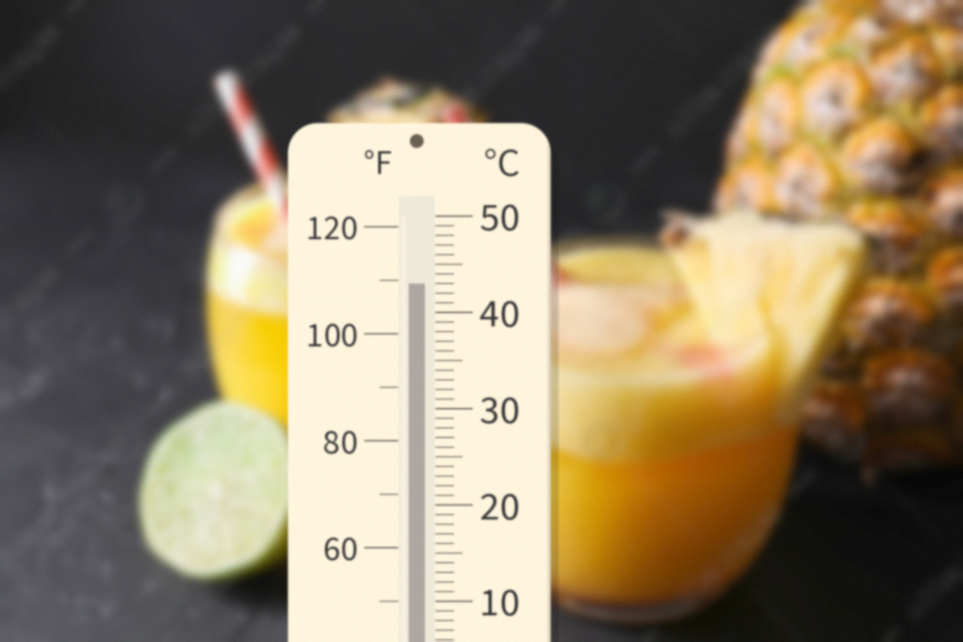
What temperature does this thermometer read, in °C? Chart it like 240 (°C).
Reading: 43 (°C)
